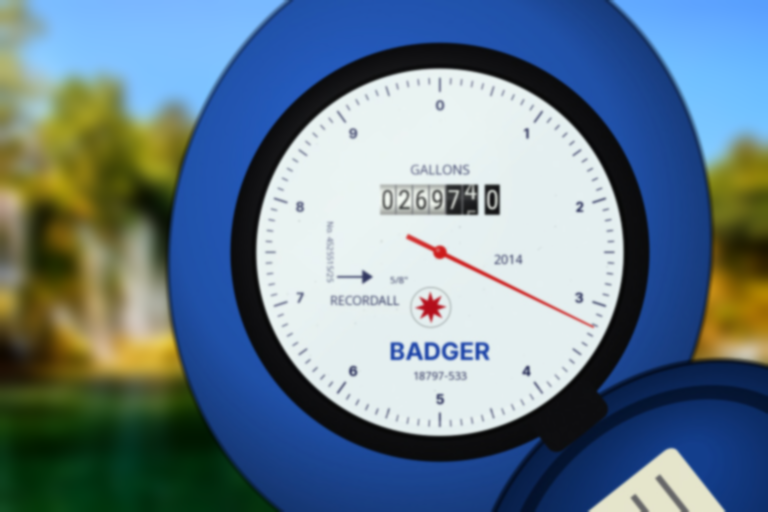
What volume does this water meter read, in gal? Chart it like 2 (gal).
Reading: 269743.2 (gal)
